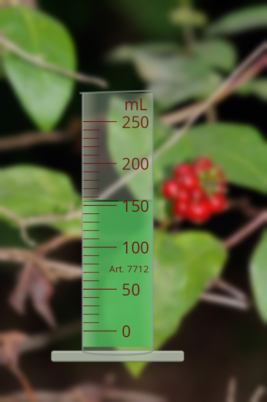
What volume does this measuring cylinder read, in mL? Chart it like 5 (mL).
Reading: 155 (mL)
